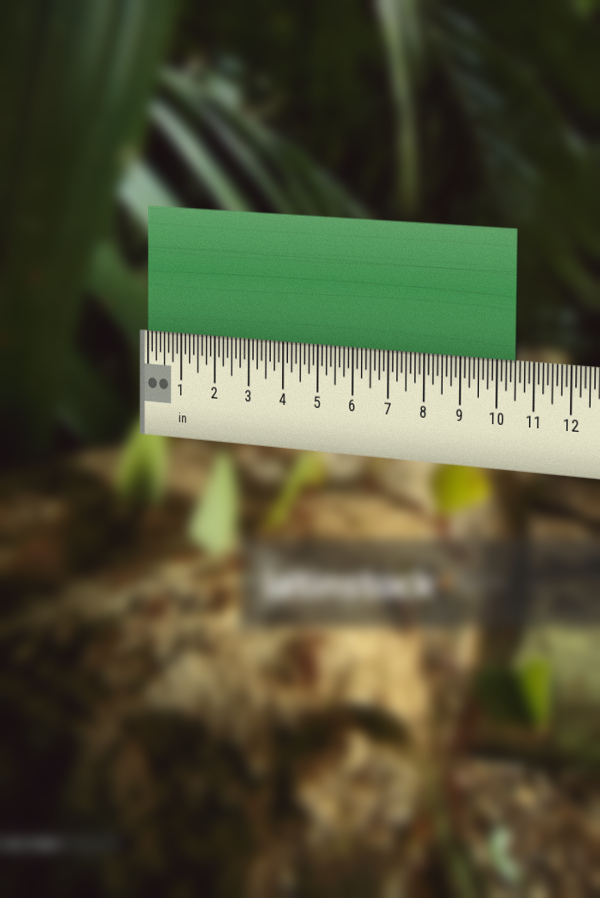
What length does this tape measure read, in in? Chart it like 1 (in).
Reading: 10.5 (in)
